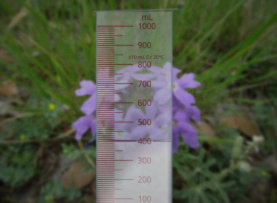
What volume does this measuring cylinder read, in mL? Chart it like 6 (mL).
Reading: 400 (mL)
